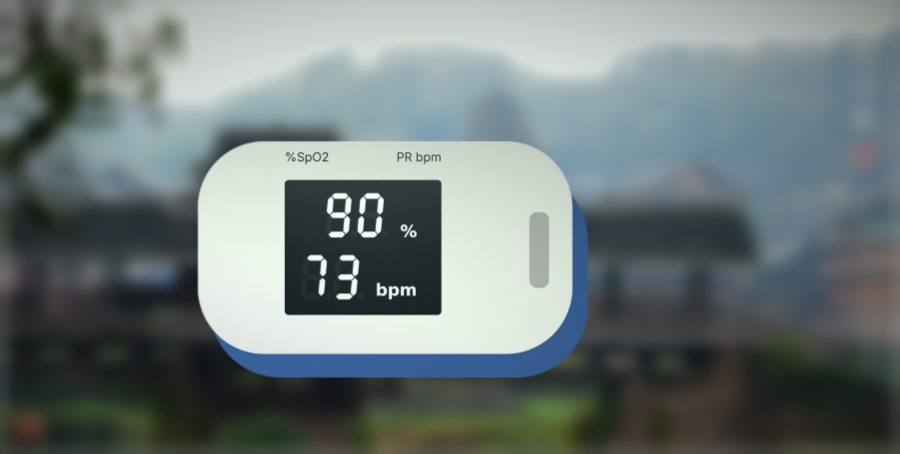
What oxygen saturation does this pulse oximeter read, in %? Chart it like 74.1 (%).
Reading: 90 (%)
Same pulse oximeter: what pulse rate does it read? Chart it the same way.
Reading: 73 (bpm)
